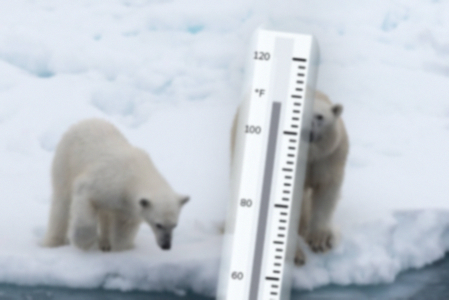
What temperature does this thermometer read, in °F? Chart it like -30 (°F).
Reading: 108 (°F)
